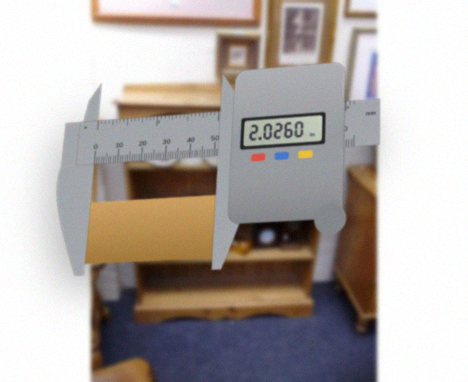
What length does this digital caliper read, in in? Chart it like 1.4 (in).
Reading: 2.0260 (in)
